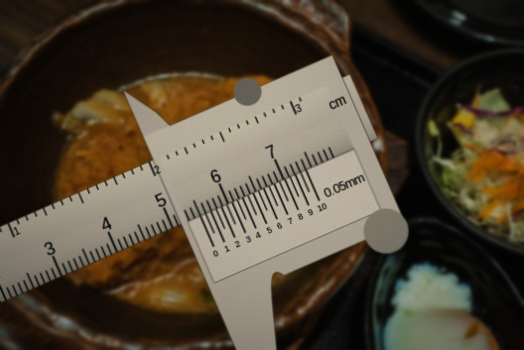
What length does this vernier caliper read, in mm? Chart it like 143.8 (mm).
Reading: 55.0 (mm)
